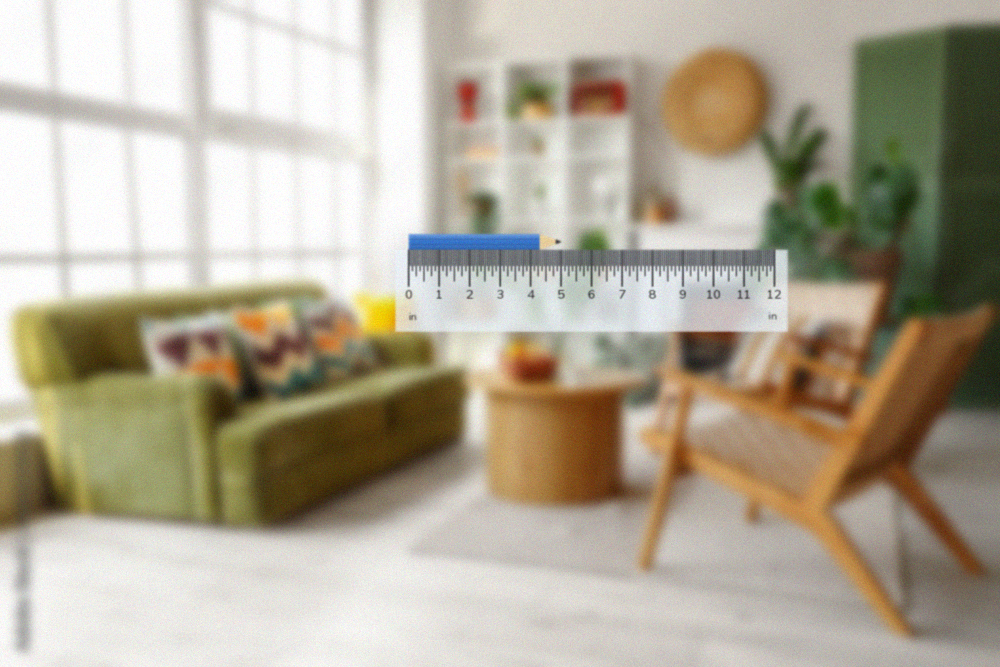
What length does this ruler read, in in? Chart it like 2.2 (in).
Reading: 5 (in)
